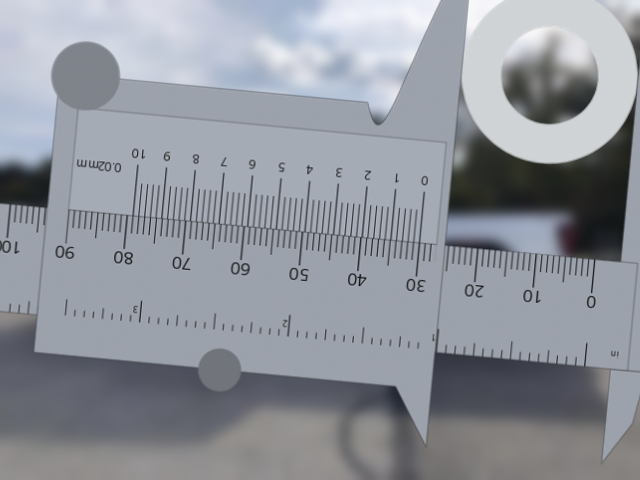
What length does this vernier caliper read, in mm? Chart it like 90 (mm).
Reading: 30.0 (mm)
